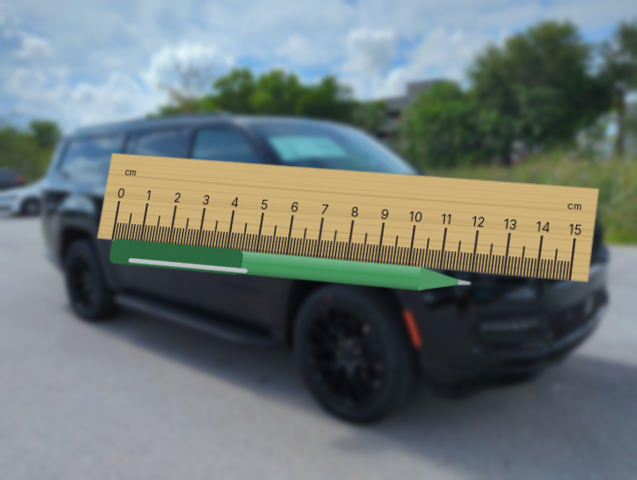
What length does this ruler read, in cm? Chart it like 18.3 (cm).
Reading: 12 (cm)
